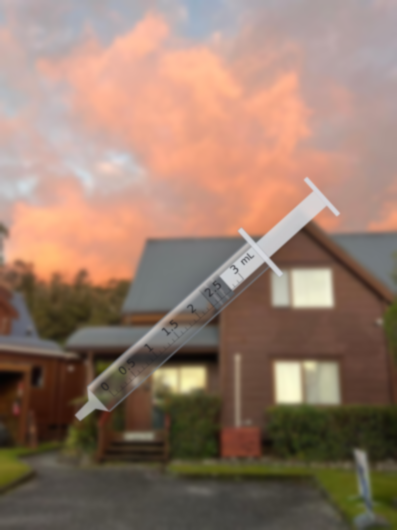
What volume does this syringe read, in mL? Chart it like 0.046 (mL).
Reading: 2.3 (mL)
